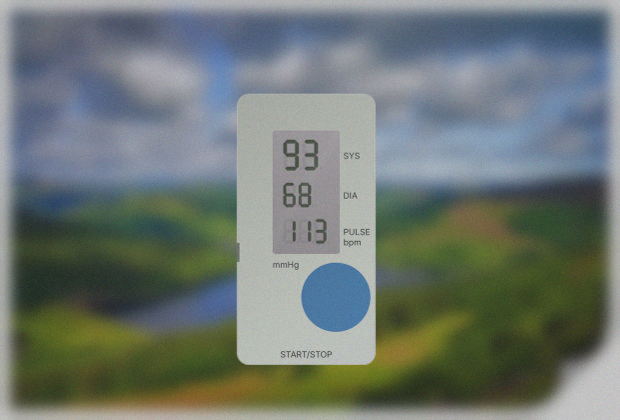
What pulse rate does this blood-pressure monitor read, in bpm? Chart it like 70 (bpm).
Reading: 113 (bpm)
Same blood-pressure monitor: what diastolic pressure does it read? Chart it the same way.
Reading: 68 (mmHg)
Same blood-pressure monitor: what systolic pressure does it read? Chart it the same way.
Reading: 93 (mmHg)
